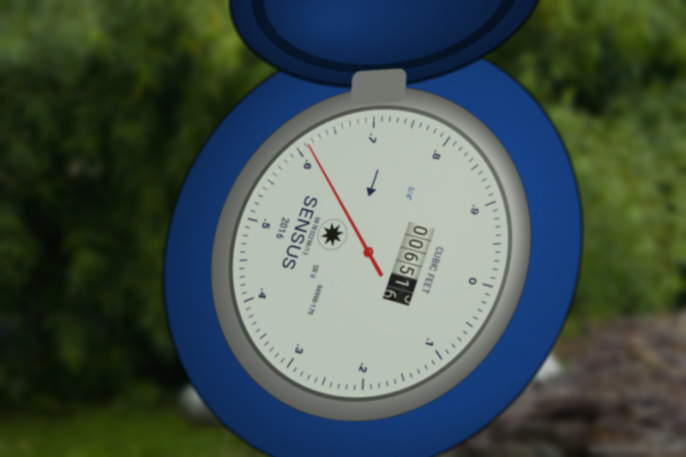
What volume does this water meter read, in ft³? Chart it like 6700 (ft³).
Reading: 6515.61 (ft³)
